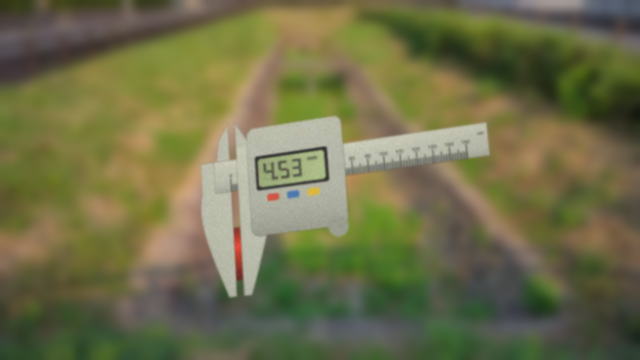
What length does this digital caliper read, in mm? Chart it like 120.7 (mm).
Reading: 4.53 (mm)
